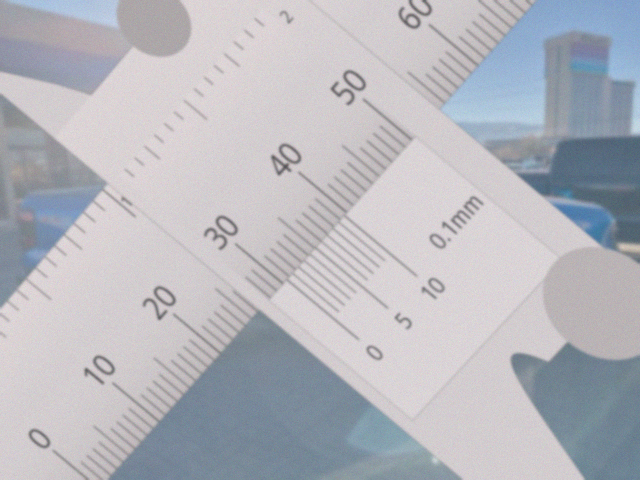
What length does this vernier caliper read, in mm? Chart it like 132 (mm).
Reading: 30.6 (mm)
